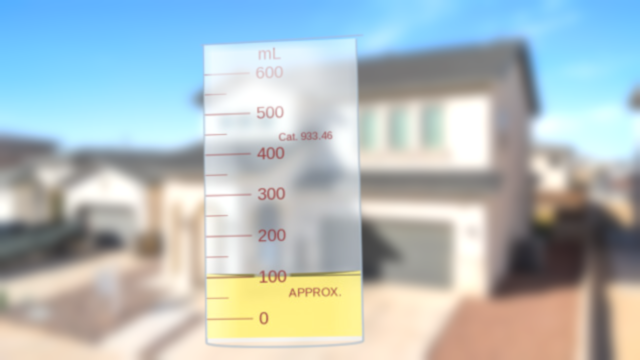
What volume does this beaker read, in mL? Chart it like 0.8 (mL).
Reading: 100 (mL)
